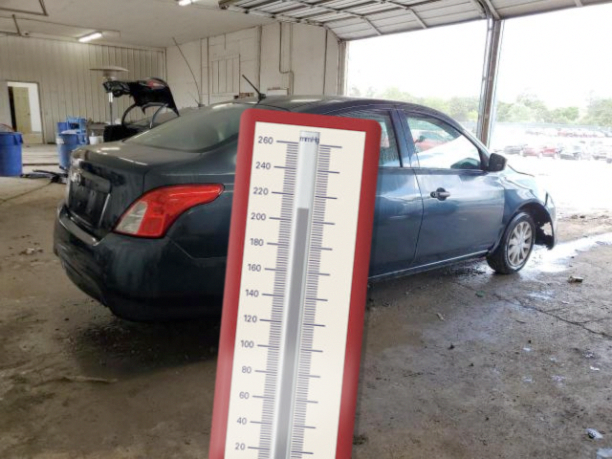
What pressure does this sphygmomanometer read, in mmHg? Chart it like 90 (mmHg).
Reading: 210 (mmHg)
